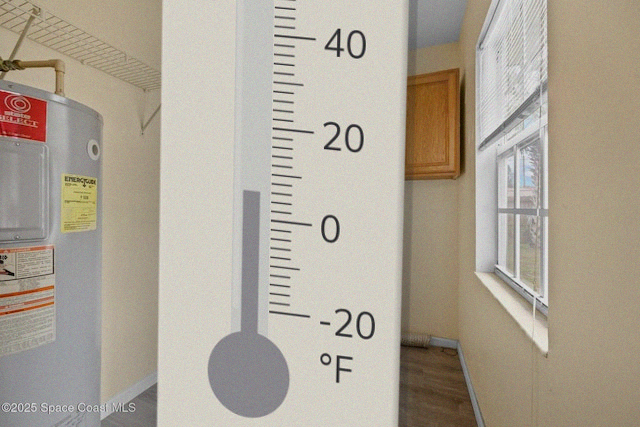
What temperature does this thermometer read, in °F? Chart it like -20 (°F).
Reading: 6 (°F)
